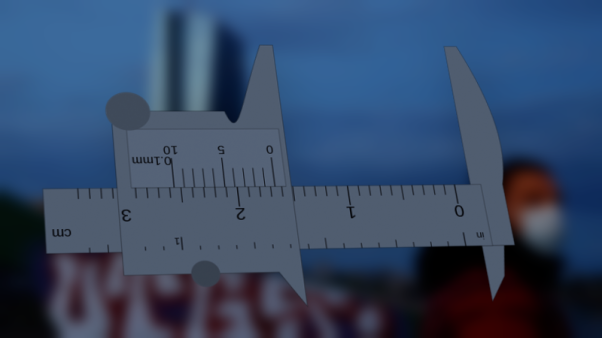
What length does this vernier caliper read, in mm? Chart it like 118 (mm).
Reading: 16.6 (mm)
